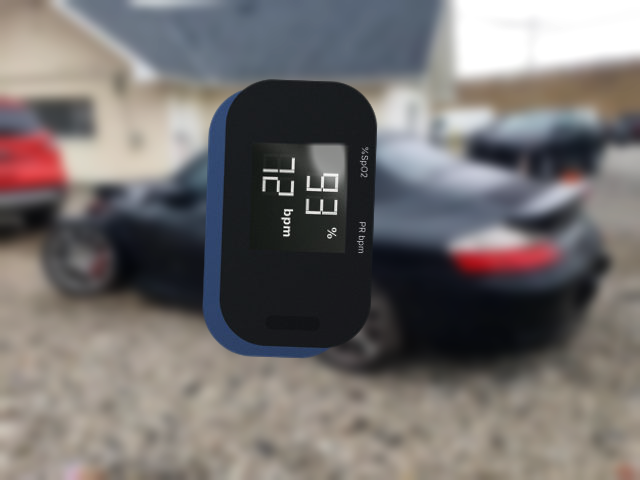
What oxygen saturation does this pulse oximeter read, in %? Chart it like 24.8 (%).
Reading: 93 (%)
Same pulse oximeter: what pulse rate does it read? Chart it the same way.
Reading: 72 (bpm)
